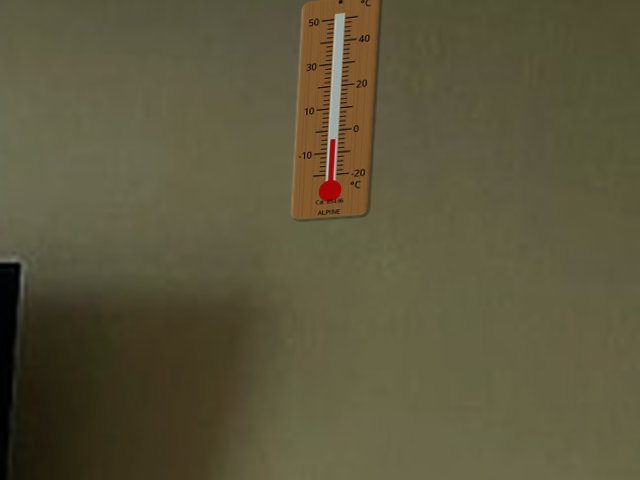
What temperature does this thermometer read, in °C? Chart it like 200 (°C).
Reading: -4 (°C)
